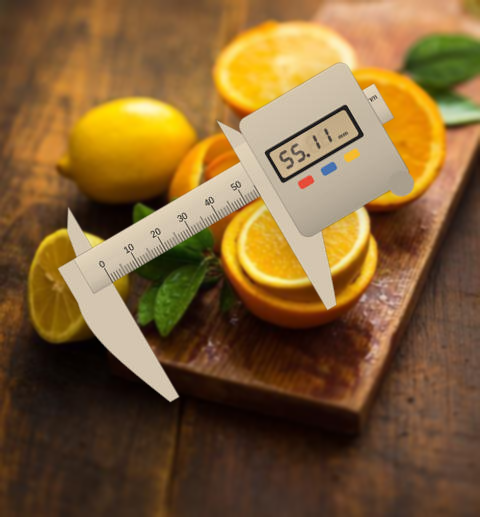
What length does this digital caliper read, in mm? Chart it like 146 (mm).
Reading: 55.11 (mm)
